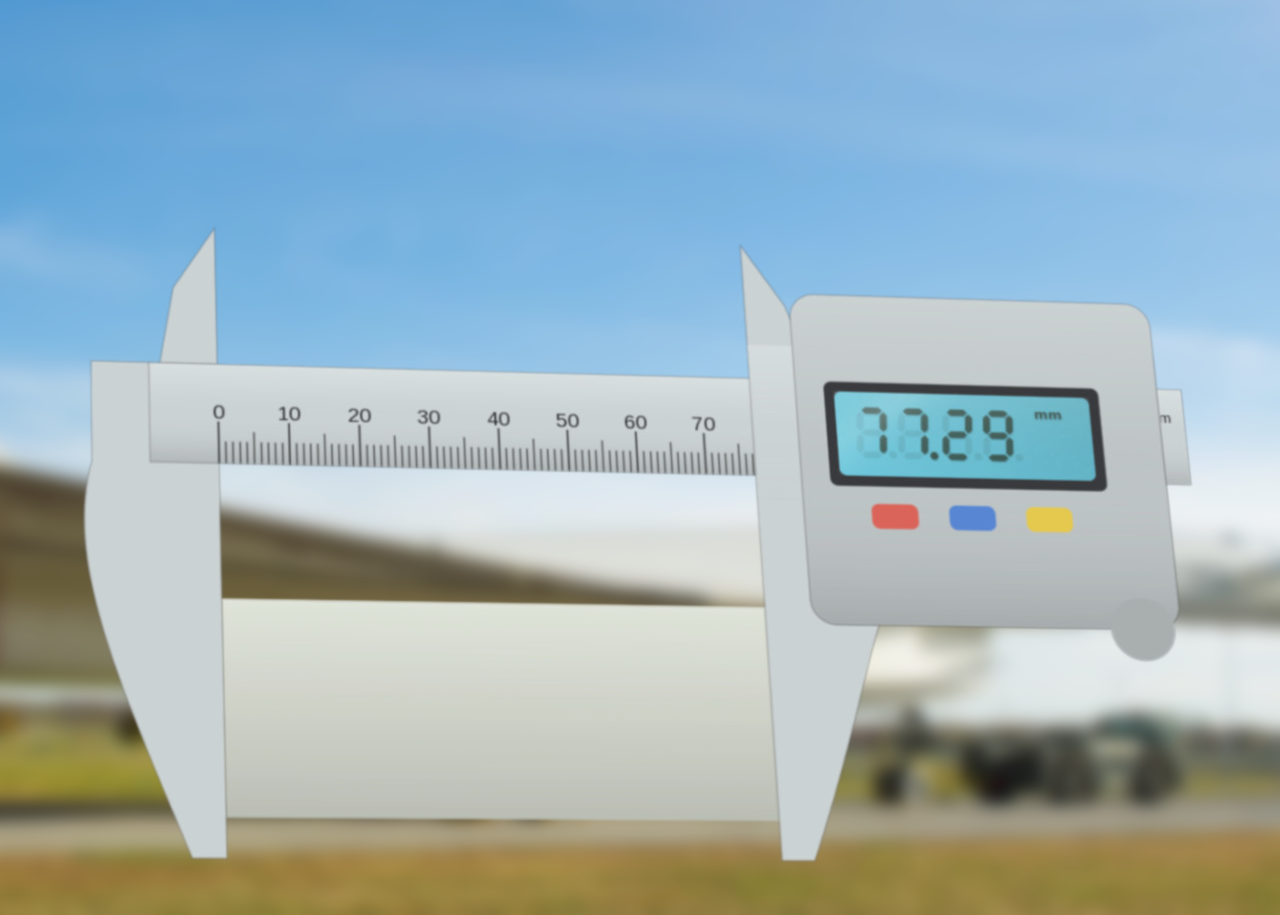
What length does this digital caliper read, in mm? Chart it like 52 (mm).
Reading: 77.29 (mm)
